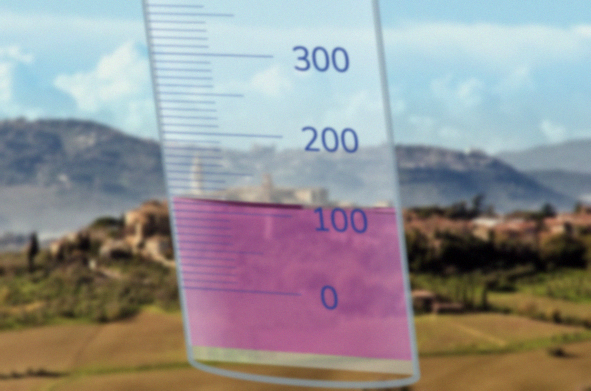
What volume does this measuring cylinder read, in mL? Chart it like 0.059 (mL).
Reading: 110 (mL)
